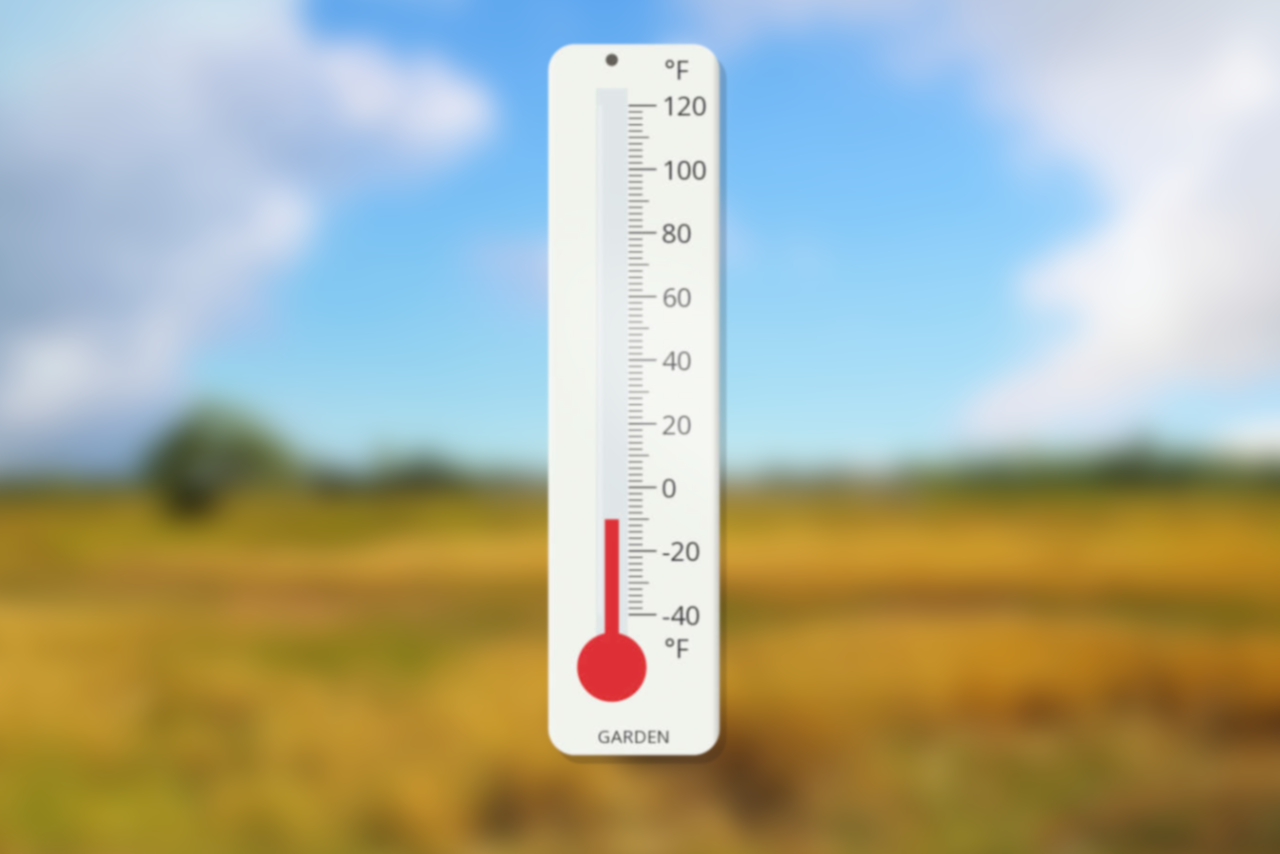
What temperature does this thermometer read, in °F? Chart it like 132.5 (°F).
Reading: -10 (°F)
